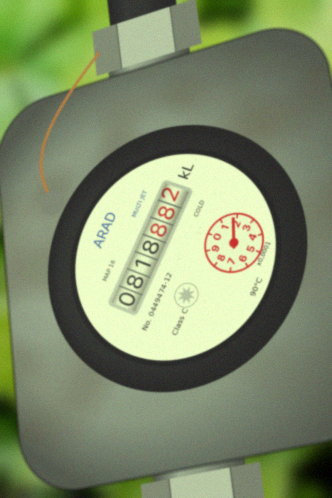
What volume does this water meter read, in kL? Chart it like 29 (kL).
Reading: 818.8821 (kL)
